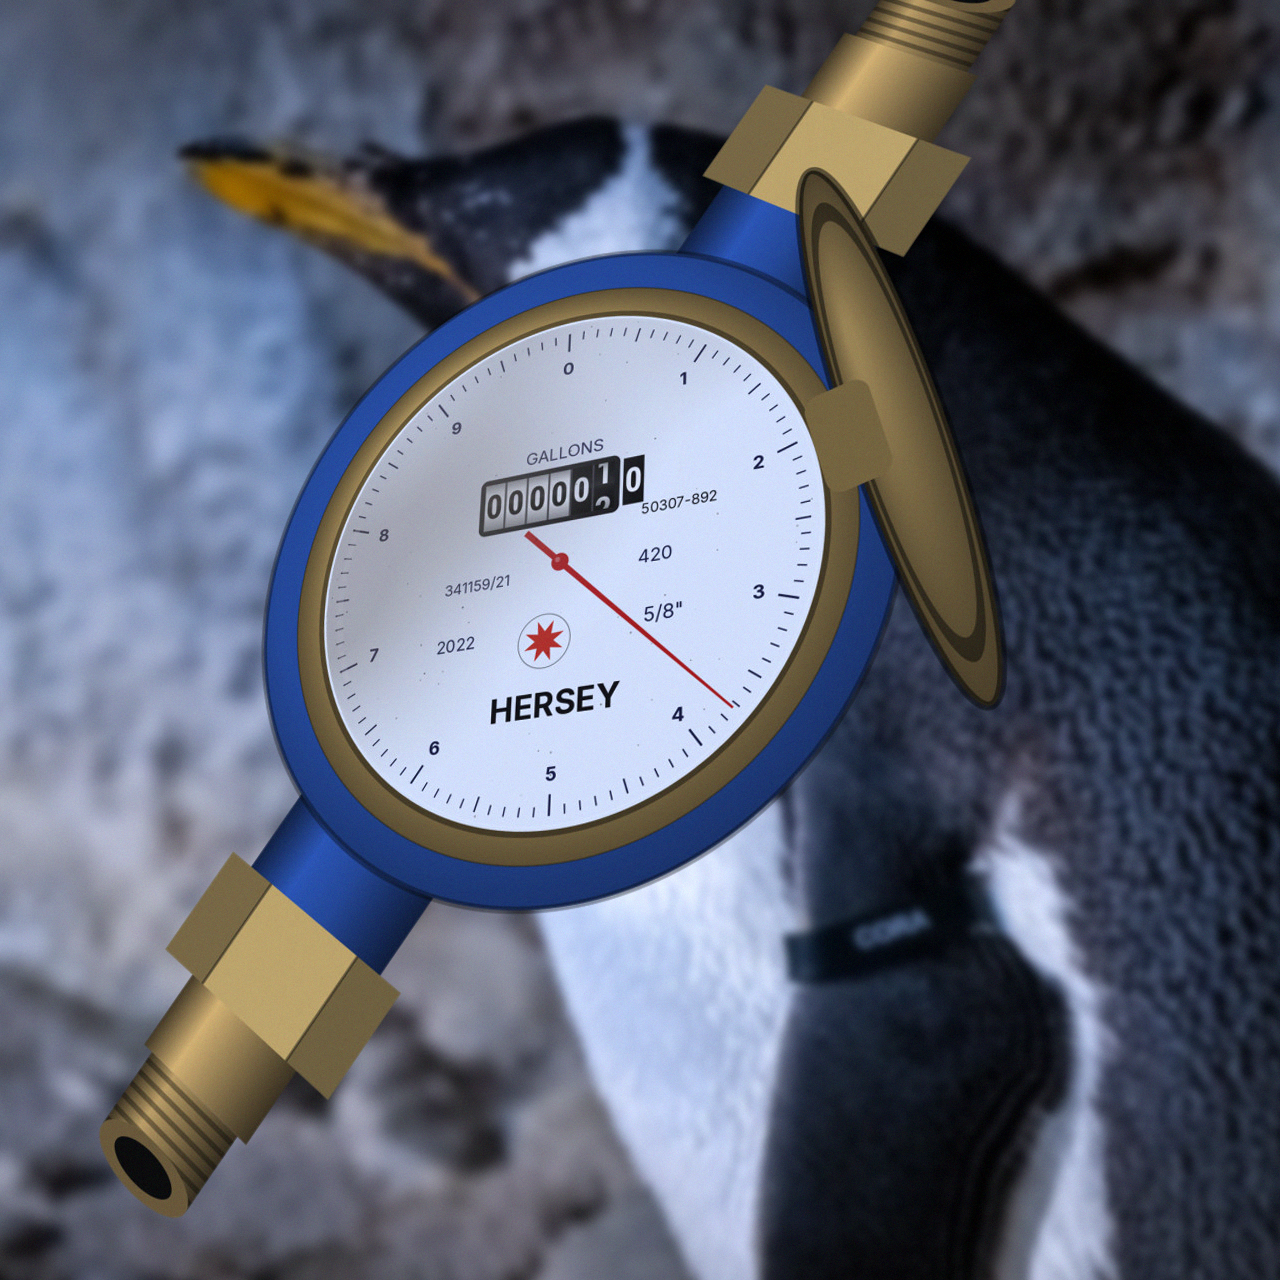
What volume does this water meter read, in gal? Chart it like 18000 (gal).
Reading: 13.7 (gal)
